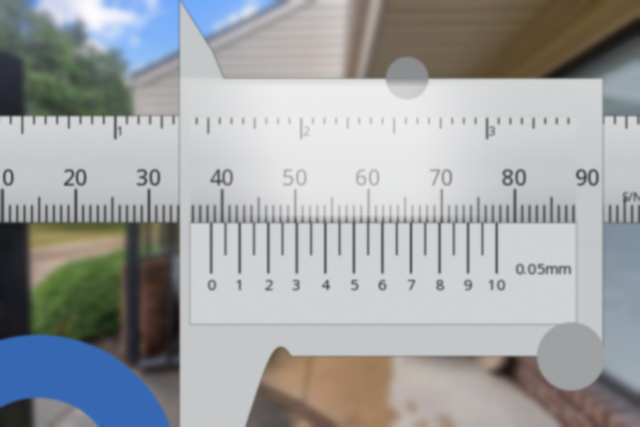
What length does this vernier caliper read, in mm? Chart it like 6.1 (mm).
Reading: 38.5 (mm)
